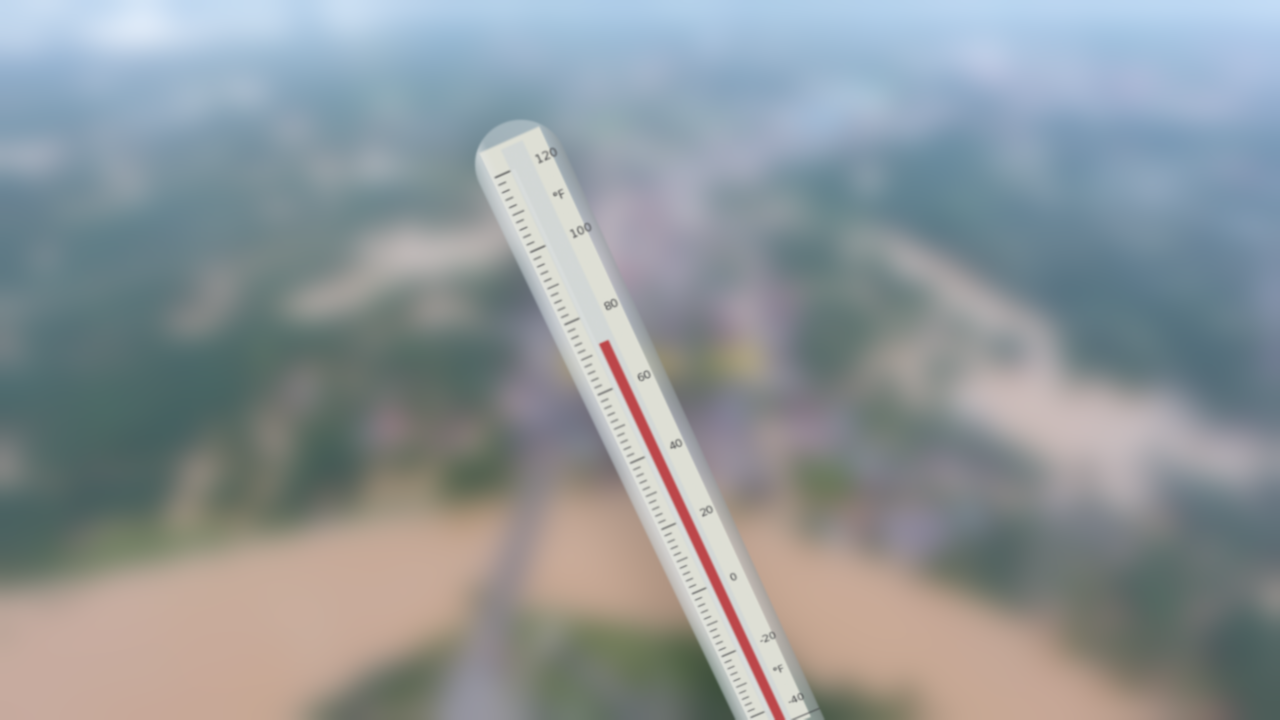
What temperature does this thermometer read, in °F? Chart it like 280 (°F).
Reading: 72 (°F)
